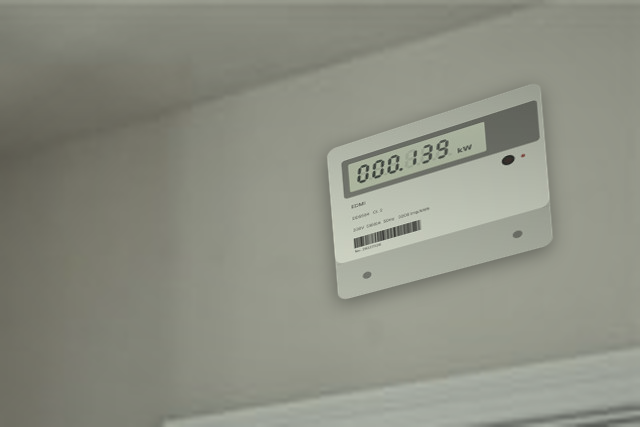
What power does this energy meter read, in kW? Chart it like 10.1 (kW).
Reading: 0.139 (kW)
